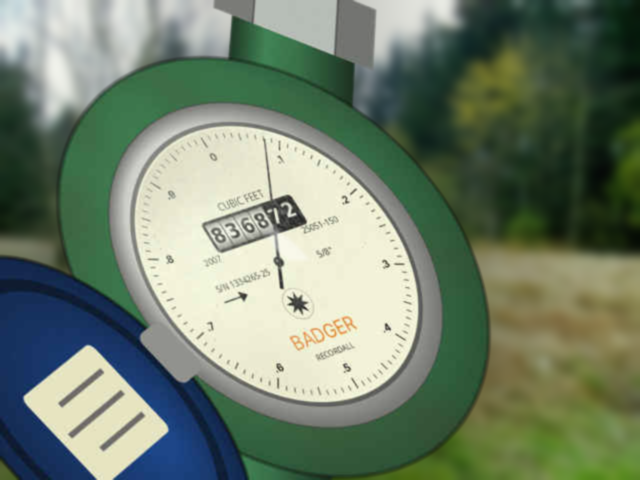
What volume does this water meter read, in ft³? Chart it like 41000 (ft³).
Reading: 836872.08 (ft³)
